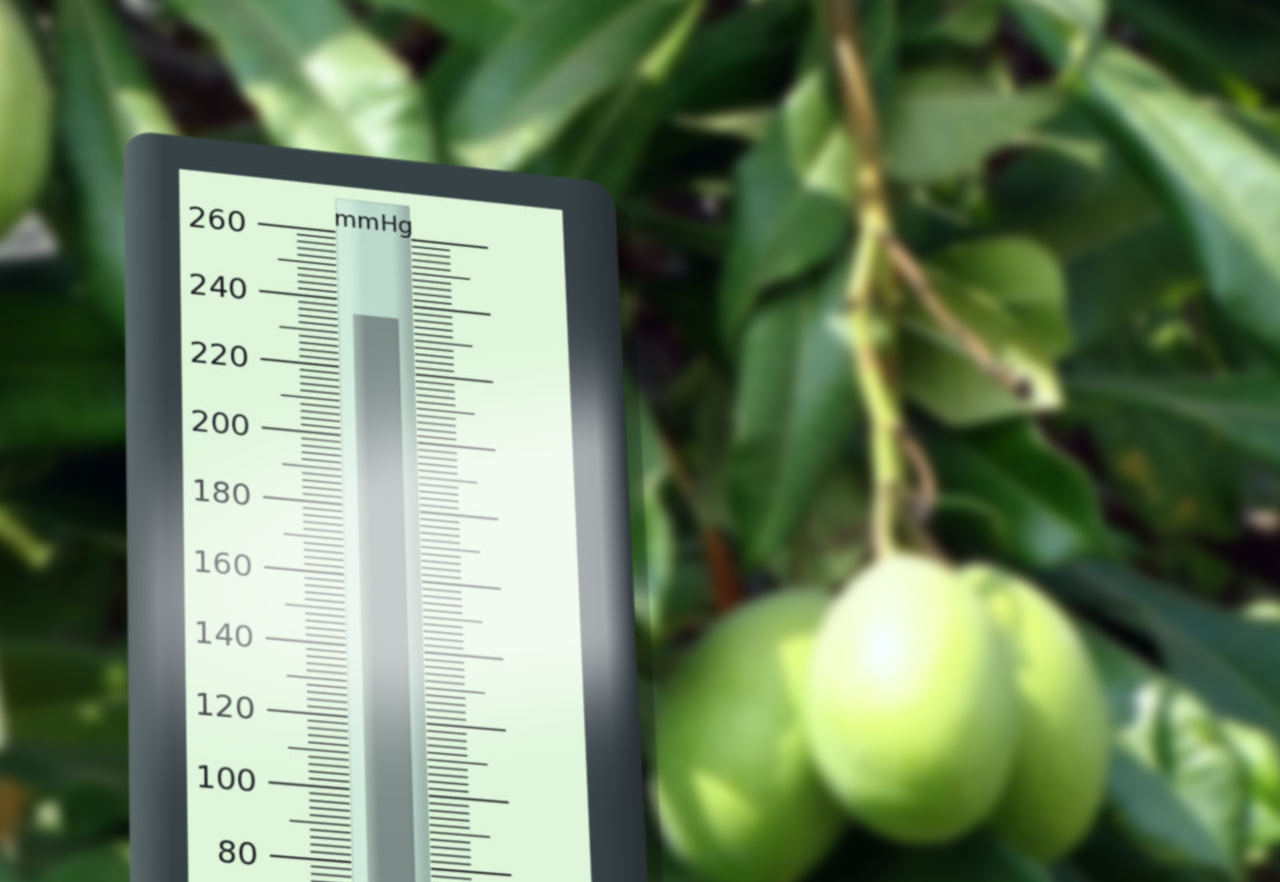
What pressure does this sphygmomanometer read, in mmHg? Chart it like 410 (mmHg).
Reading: 236 (mmHg)
